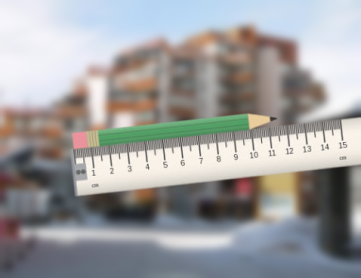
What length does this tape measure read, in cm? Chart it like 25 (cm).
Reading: 11.5 (cm)
